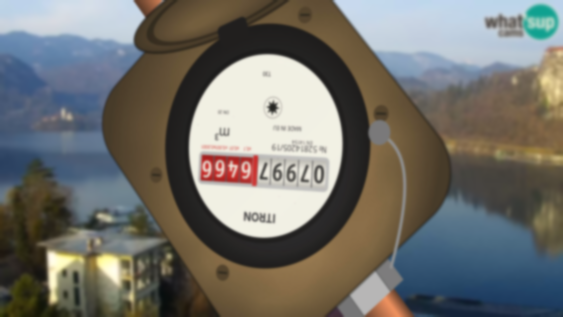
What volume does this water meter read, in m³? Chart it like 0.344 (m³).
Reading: 7997.6466 (m³)
